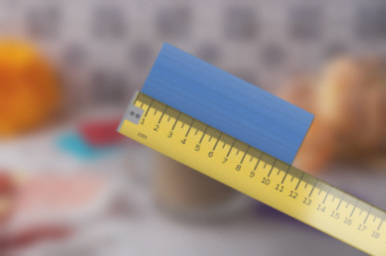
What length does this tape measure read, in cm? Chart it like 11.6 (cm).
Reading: 11 (cm)
